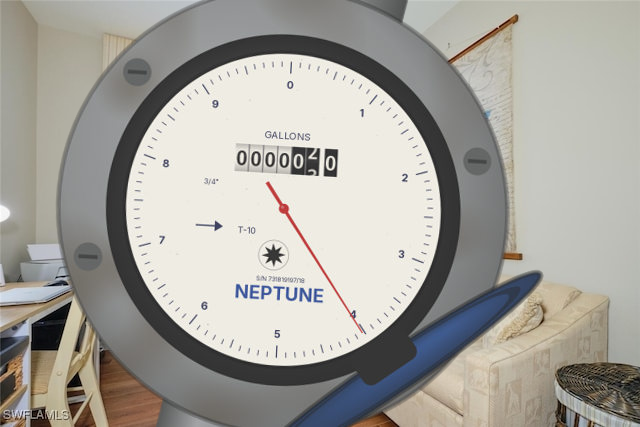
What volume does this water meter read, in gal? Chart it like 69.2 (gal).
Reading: 24.0 (gal)
